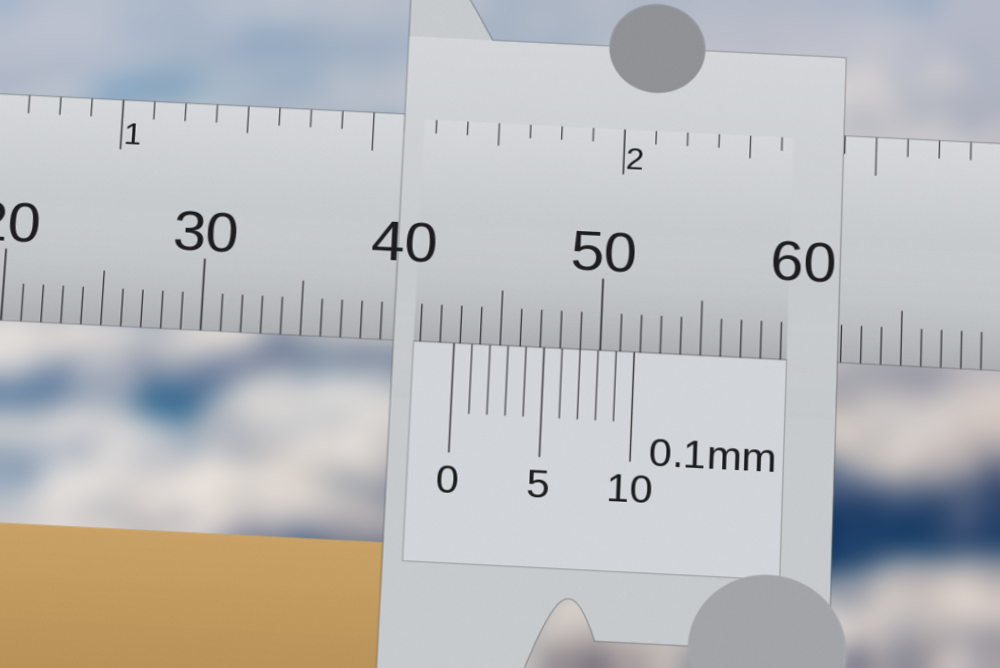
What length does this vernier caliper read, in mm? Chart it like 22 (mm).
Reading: 42.7 (mm)
